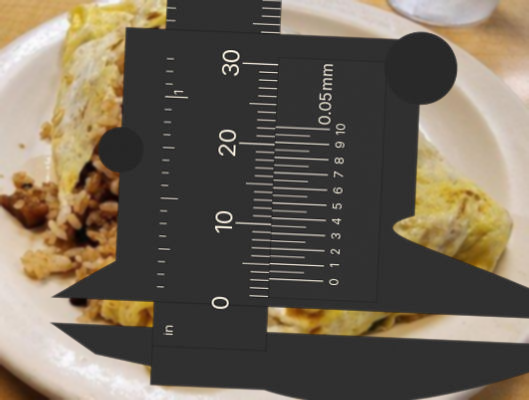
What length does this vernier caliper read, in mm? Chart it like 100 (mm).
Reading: 3.2 (mm)
